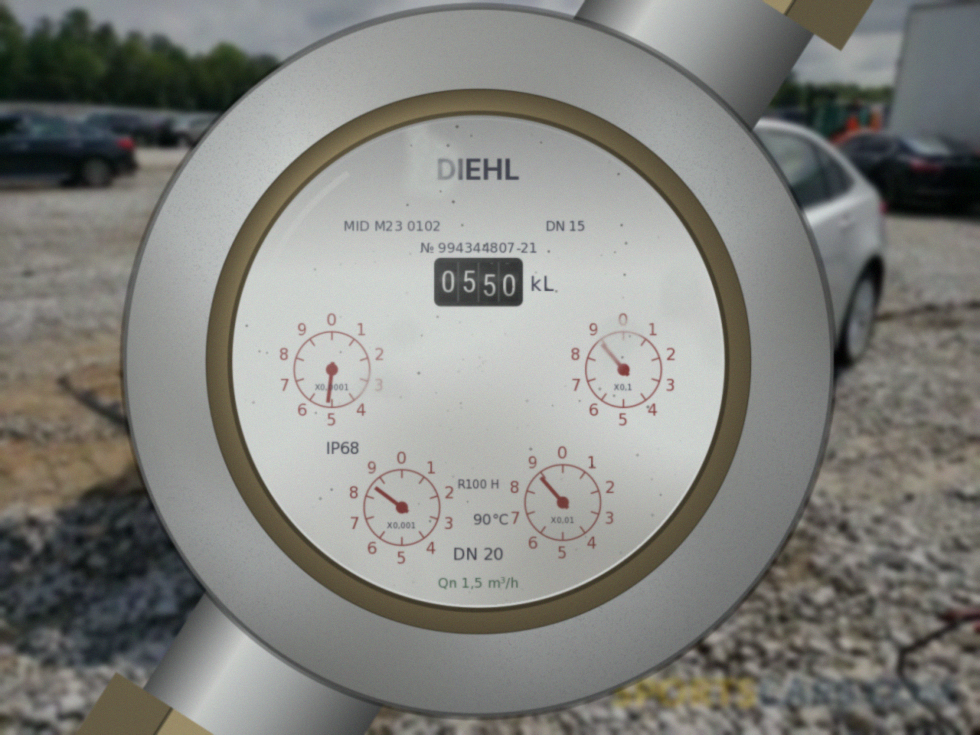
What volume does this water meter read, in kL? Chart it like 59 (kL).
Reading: 549.8885 (kL)
